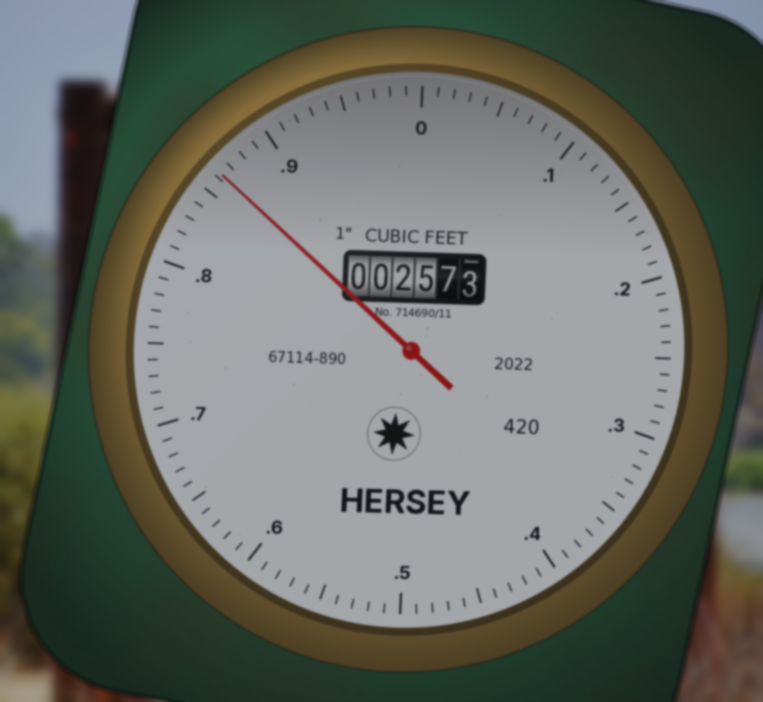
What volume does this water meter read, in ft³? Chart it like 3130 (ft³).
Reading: 2572.86 (ft³)
